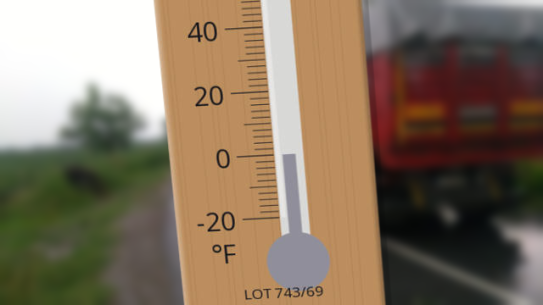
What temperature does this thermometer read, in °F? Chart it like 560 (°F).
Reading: 0 (°F)
